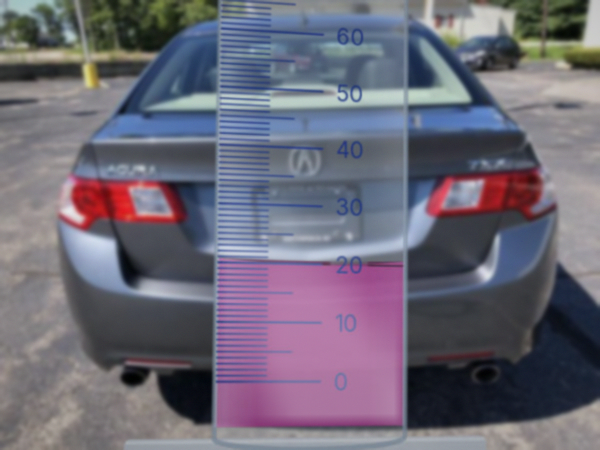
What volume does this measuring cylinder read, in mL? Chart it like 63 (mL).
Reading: 20 (mL)
